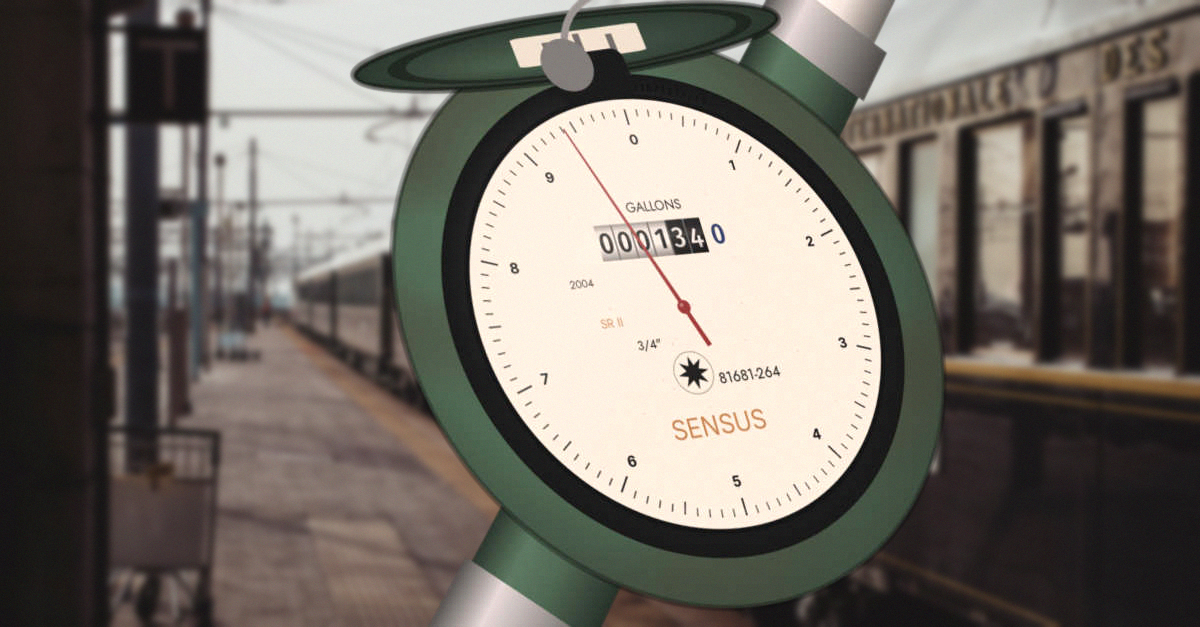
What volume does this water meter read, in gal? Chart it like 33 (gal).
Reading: 1339.4 (gal)
